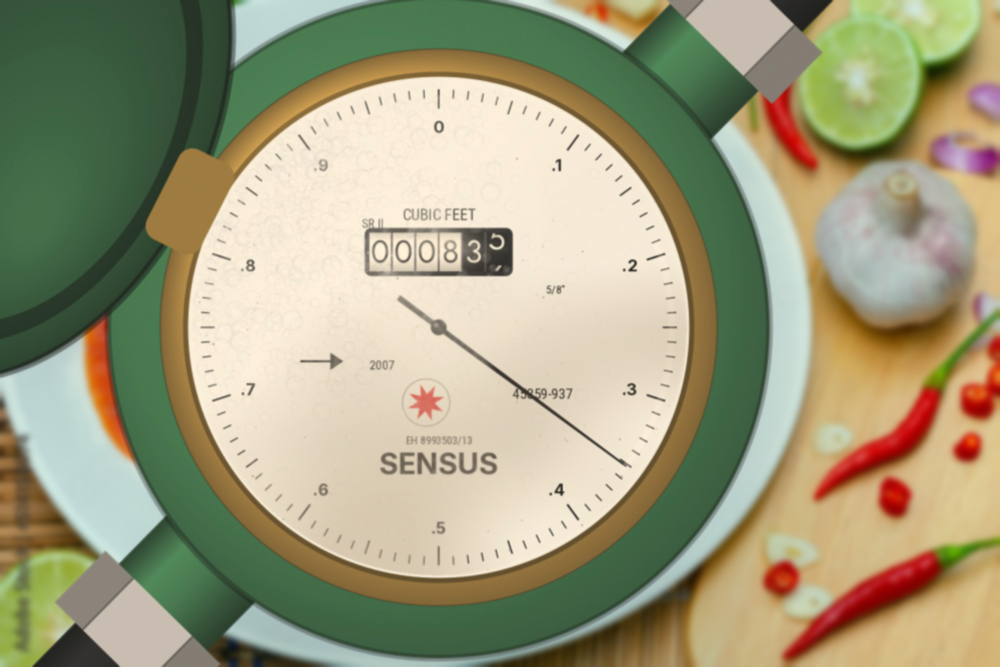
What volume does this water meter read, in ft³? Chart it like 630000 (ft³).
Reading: 835.35 (ft³)
